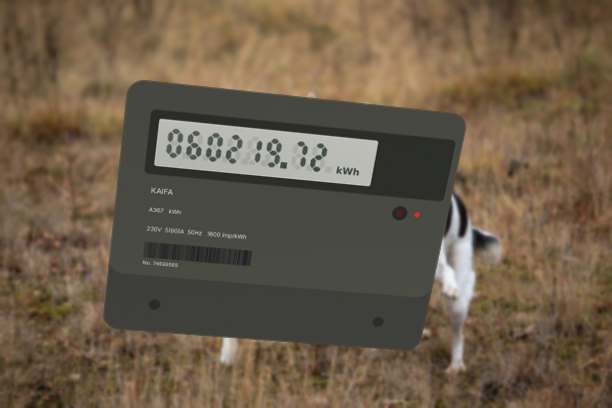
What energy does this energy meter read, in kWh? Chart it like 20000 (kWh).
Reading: 60219.72 (kWh)
